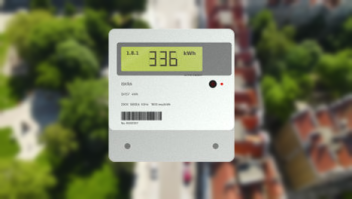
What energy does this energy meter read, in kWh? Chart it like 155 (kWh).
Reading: 336 (kWh)
